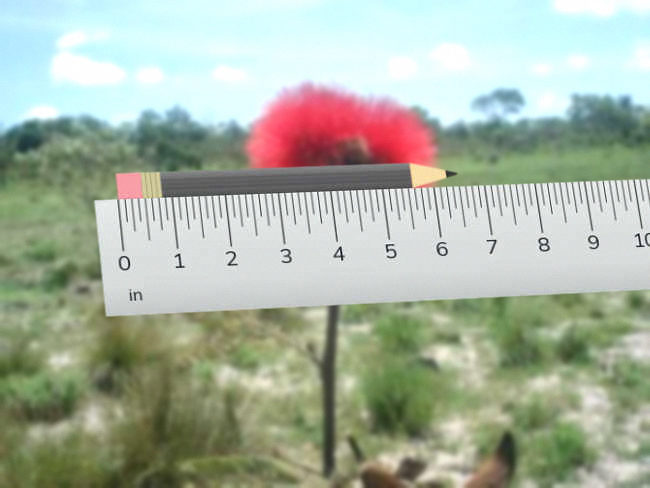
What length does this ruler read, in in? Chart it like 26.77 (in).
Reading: 6.5 (in)
